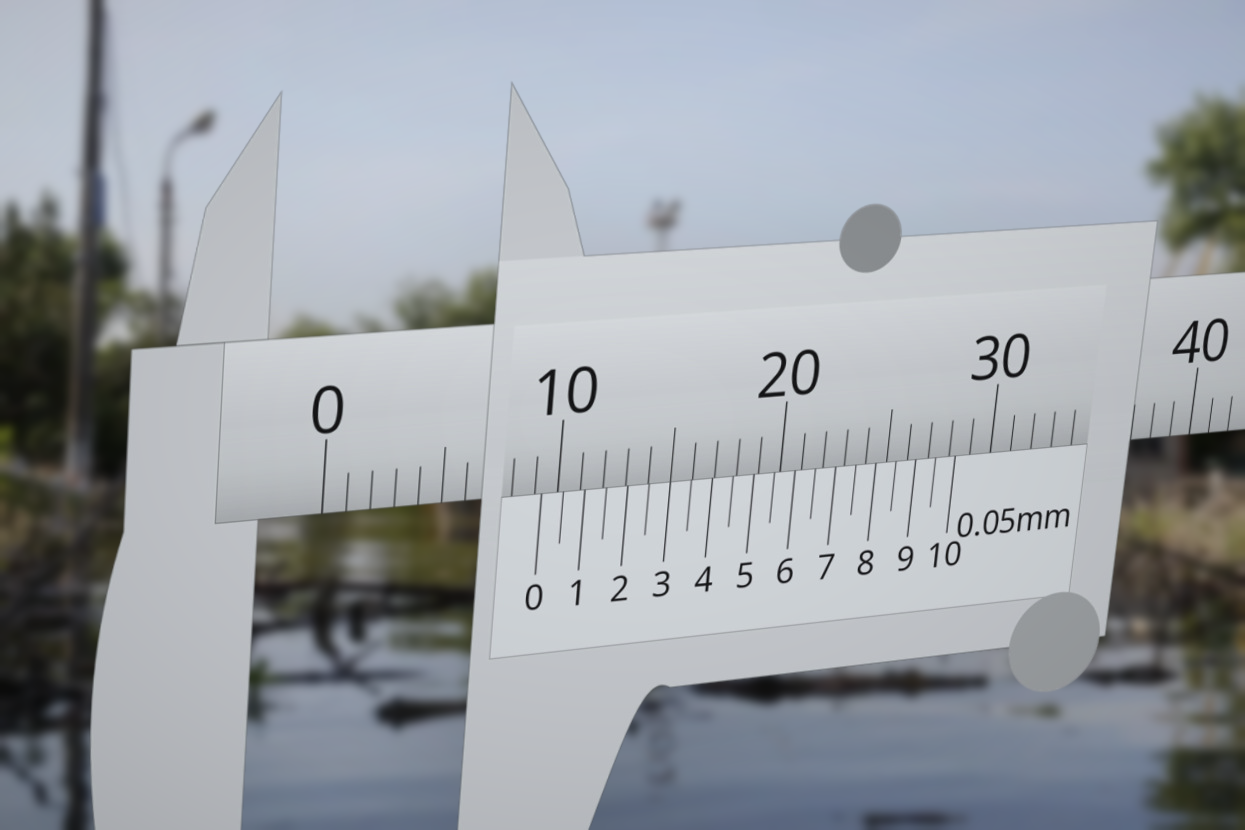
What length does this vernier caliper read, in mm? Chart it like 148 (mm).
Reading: 9.3 (mm)
